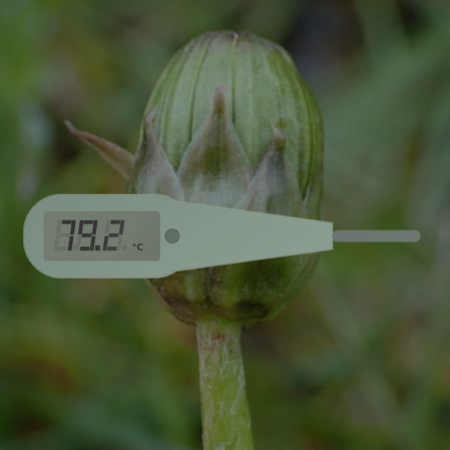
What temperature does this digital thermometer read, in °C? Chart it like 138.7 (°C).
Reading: 79.2 (°C)
